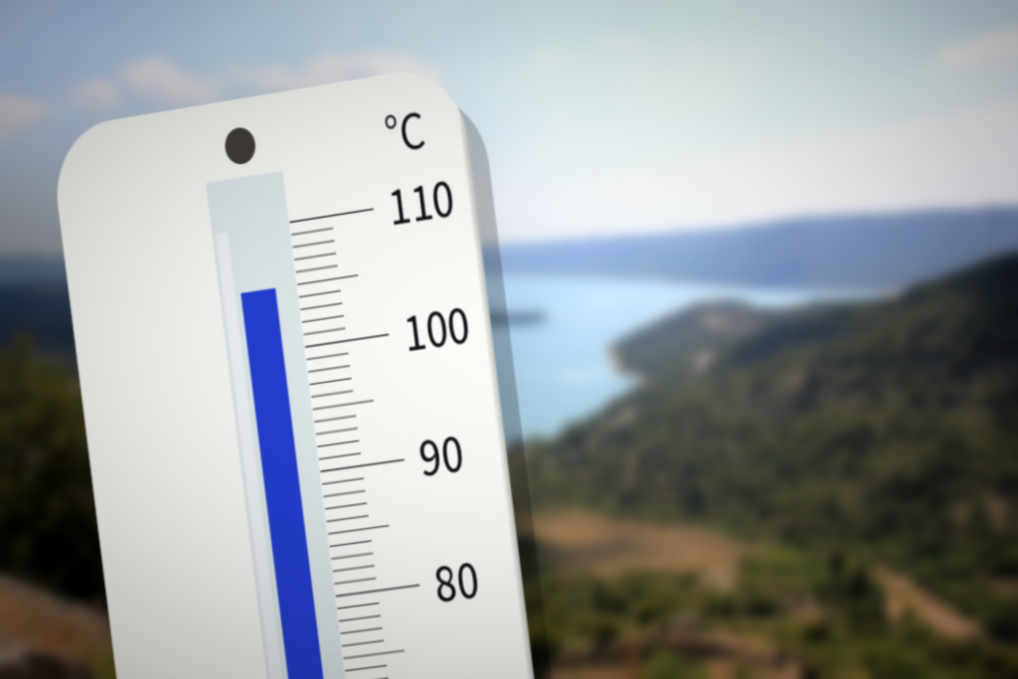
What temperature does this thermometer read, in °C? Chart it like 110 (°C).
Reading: 105 (°C)
